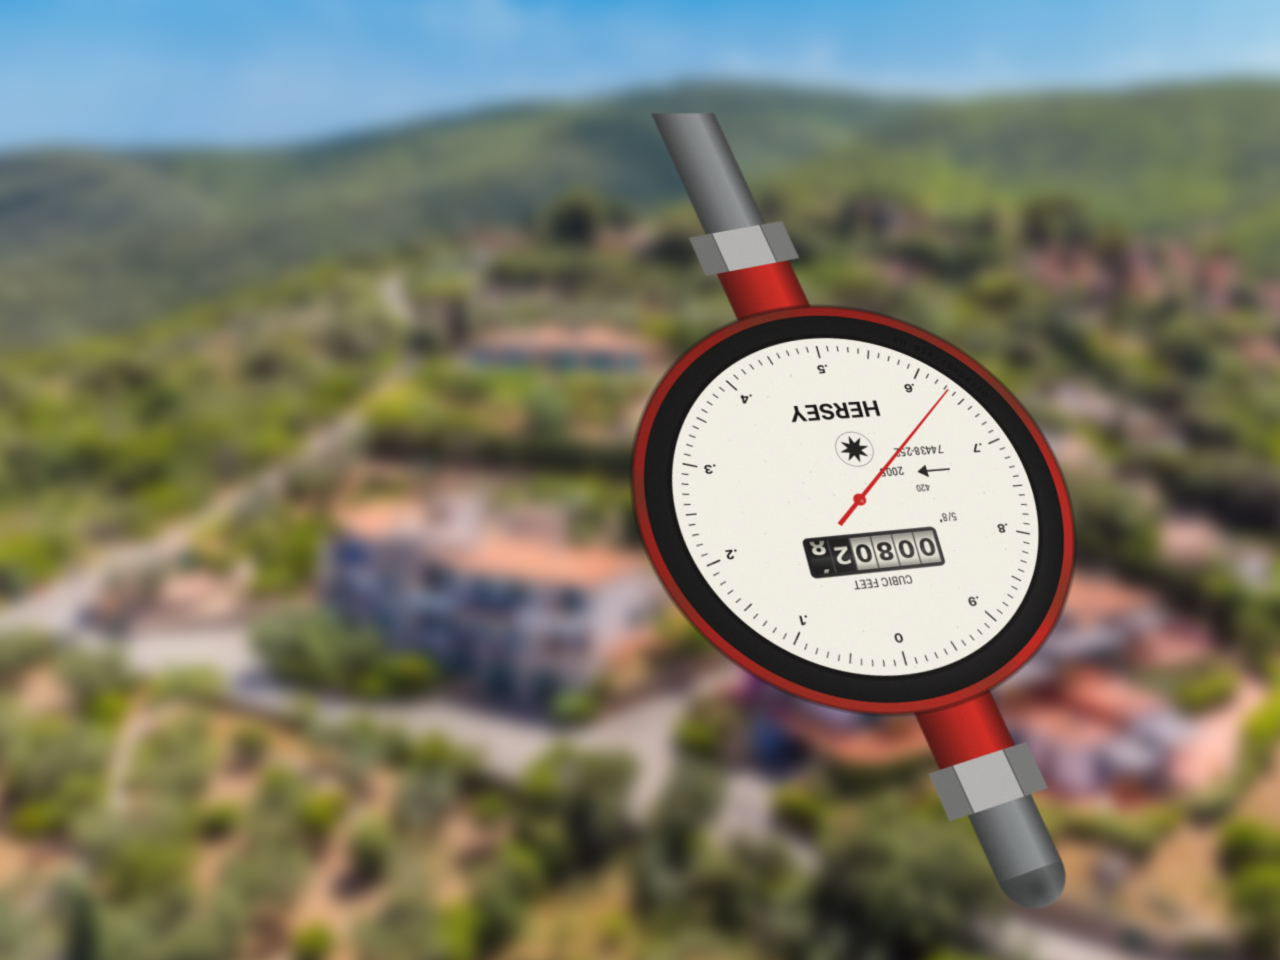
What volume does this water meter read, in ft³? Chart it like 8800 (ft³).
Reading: 8027.63 (ft³)
